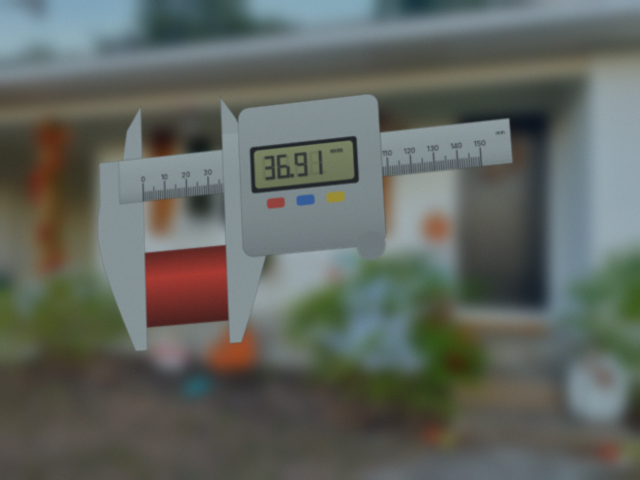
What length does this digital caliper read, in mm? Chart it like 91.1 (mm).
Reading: 36.91 (mm)
